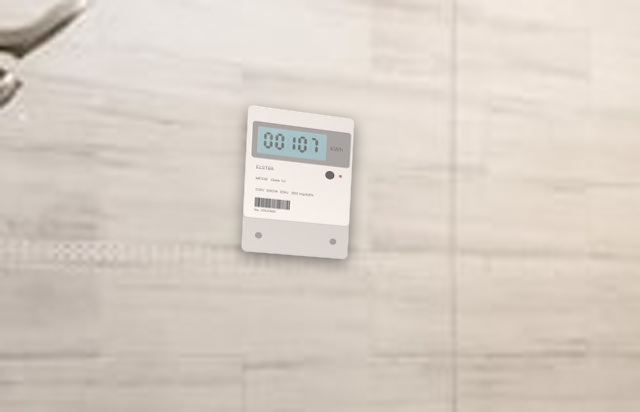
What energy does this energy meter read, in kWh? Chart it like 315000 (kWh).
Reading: 107 (kWh)
